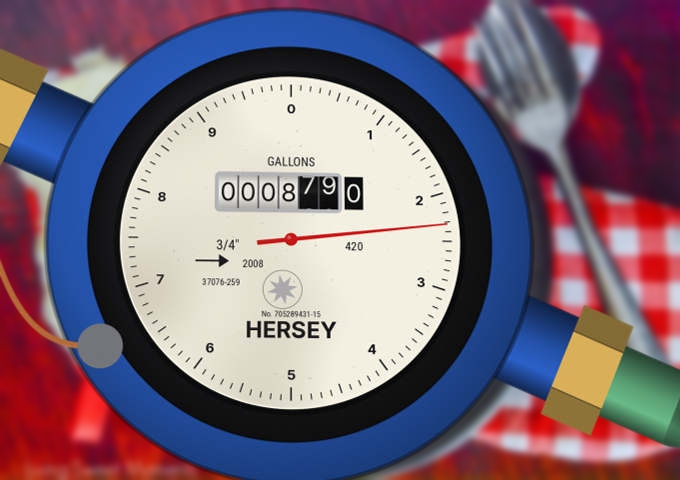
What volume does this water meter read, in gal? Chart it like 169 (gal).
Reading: 8792.3 (gal)
